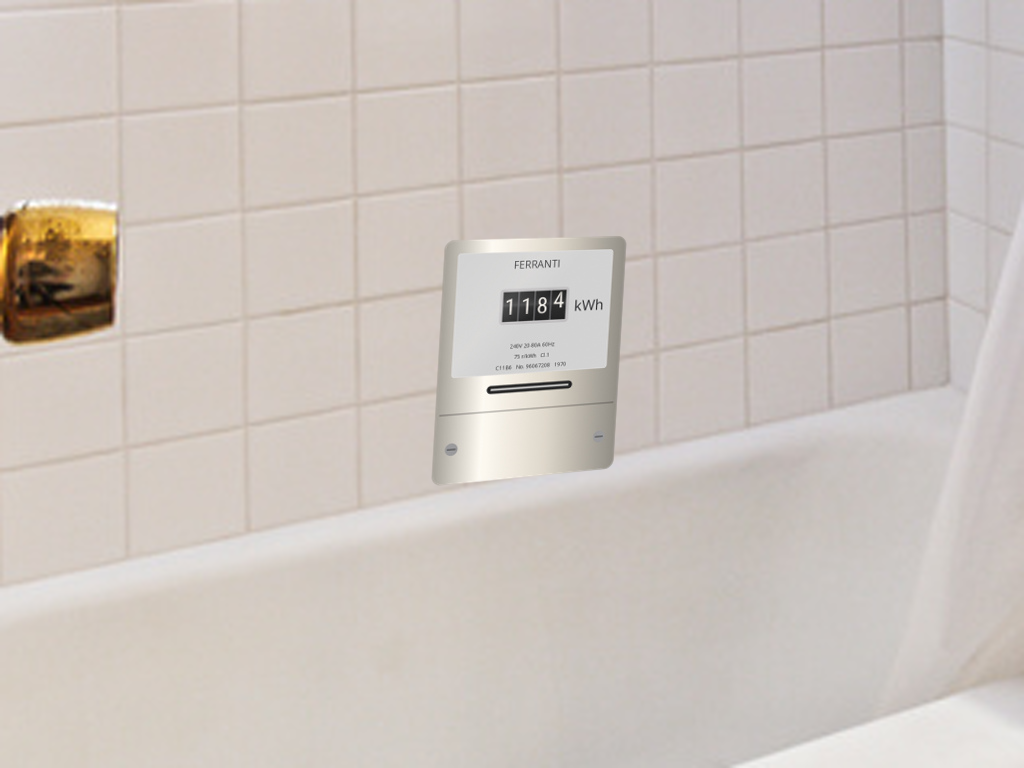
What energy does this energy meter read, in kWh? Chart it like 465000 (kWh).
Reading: 1184 (kWh)
